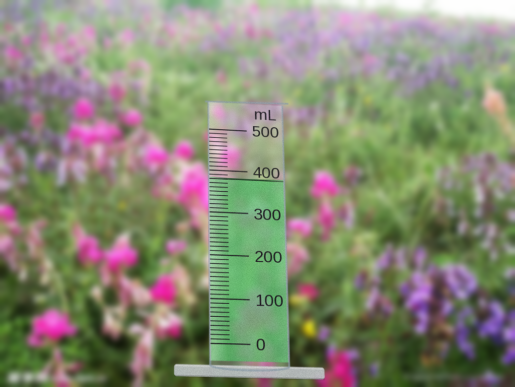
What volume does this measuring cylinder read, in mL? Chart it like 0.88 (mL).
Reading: 380 (mL)
